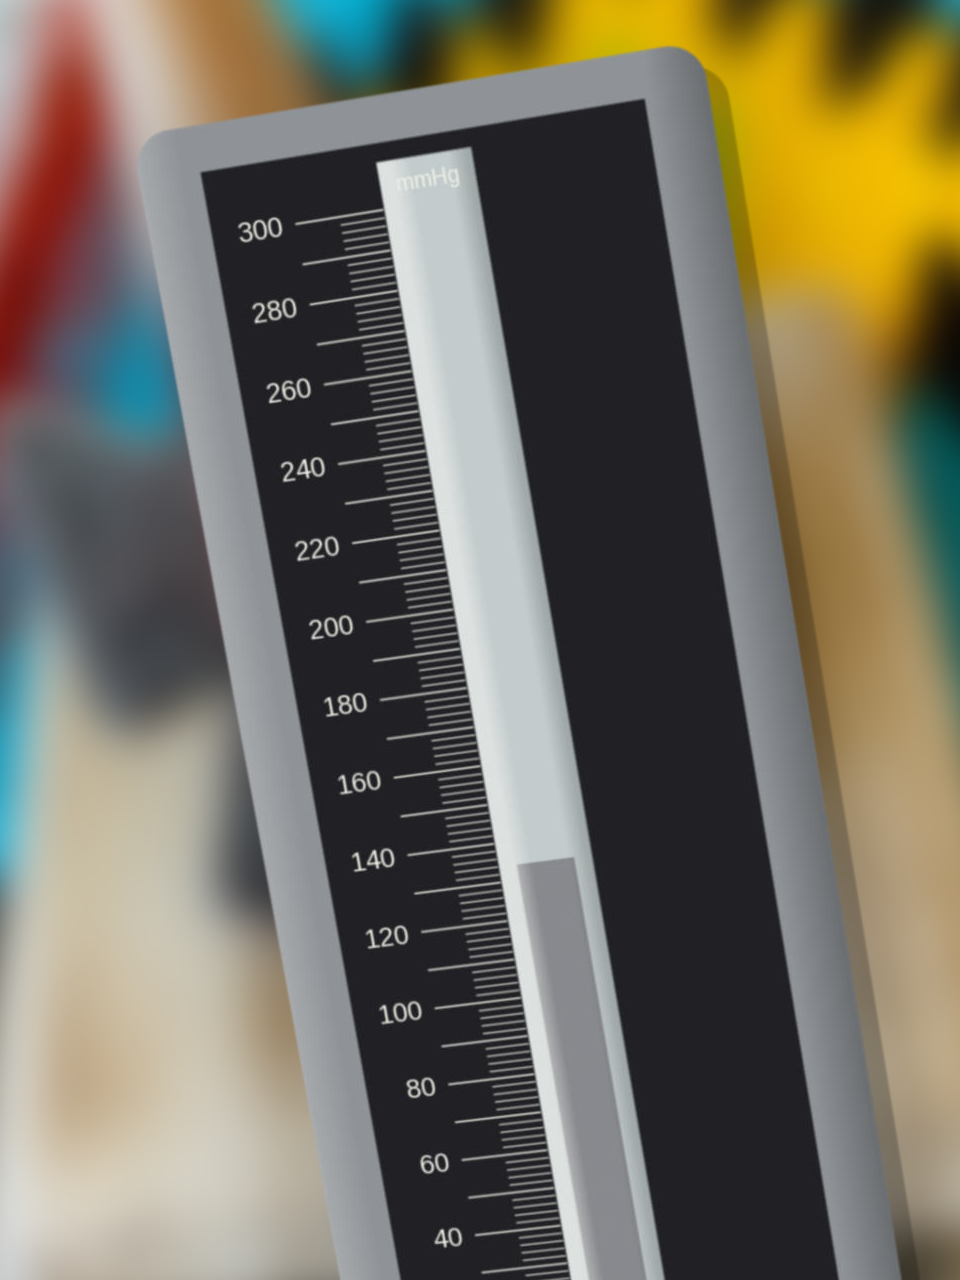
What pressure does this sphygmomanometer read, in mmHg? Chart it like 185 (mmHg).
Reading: 134 (mmHg)
